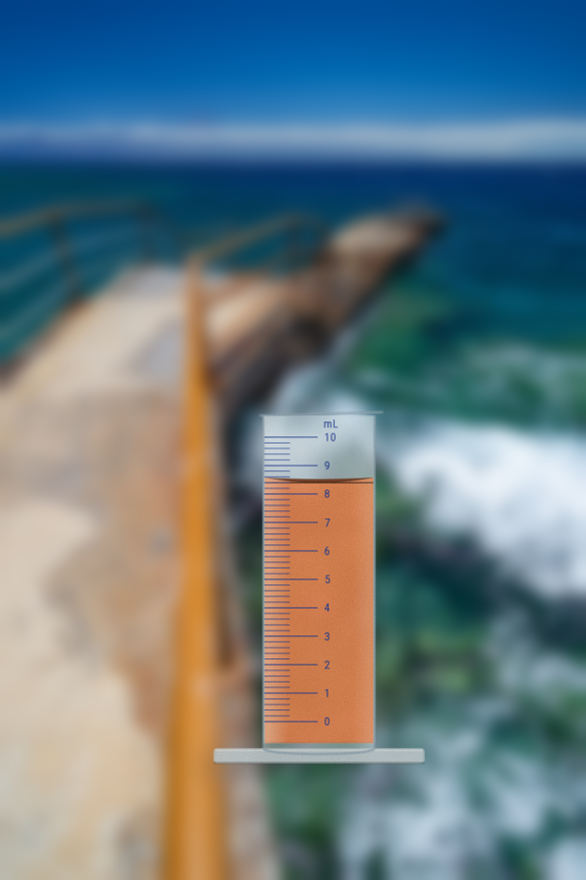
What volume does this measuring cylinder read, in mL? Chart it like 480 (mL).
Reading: 8.4 (mL)
